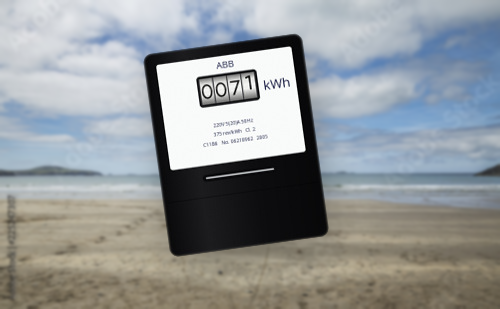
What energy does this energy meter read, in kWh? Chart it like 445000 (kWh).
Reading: 71 (kWh)
